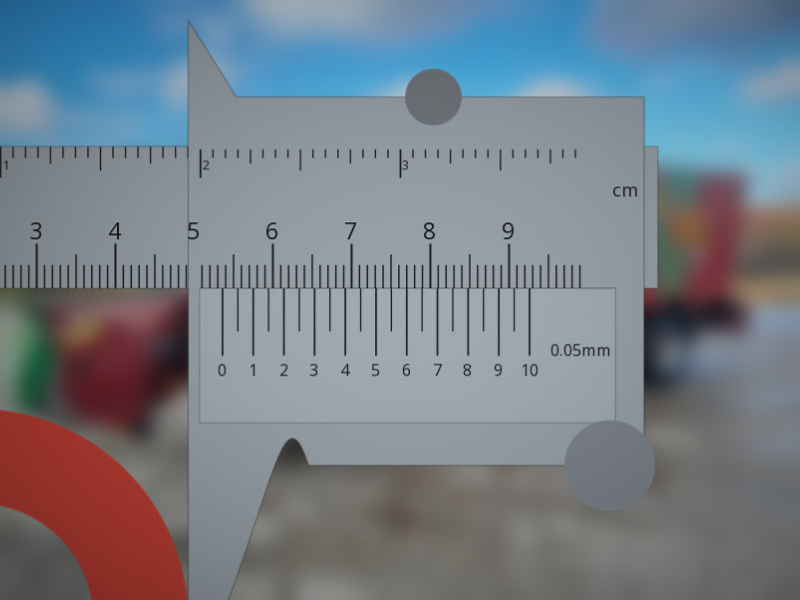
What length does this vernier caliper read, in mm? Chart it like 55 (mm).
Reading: 53.6 (mm)
